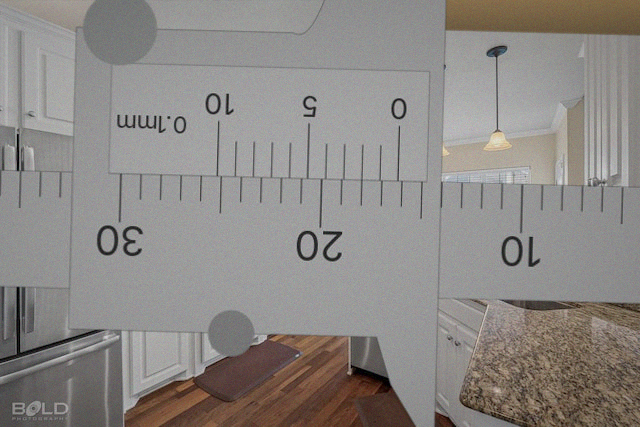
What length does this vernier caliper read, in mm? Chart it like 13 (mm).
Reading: 16.2 (mm)
